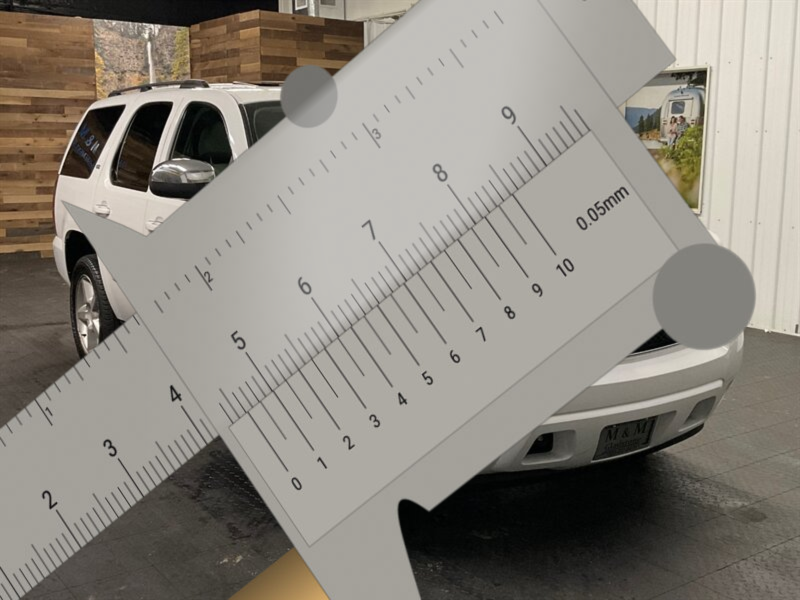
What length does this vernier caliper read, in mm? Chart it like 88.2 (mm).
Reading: 46.2 (mm)
